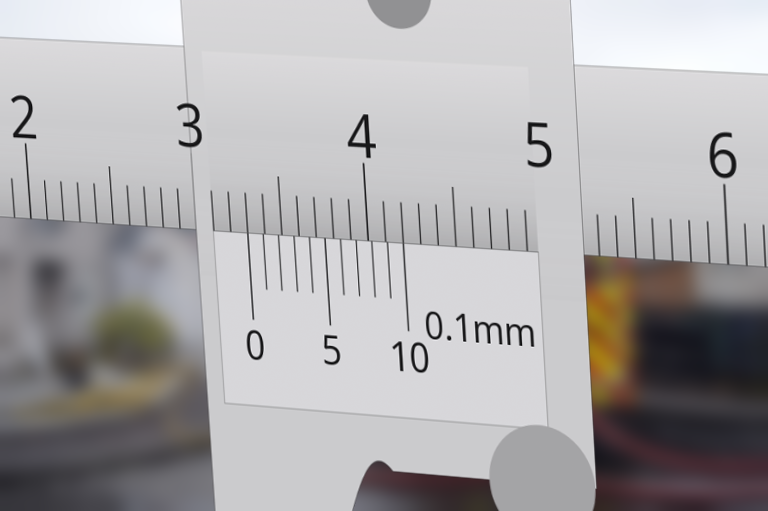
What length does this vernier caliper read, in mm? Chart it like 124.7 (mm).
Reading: 33.0 (mm)
